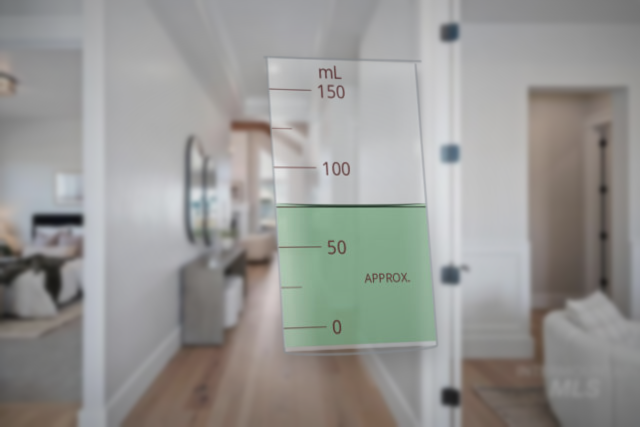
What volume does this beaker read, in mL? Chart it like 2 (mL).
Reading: 75 (mL)
